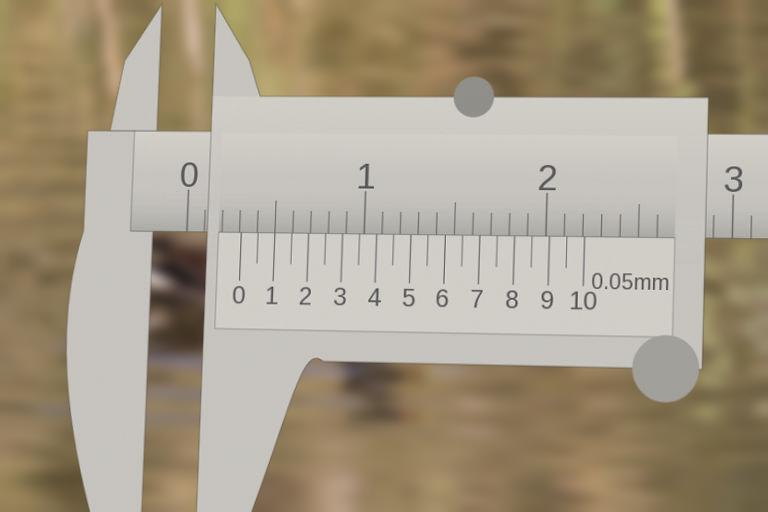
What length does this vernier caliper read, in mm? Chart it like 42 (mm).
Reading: 3.1 (mm)
